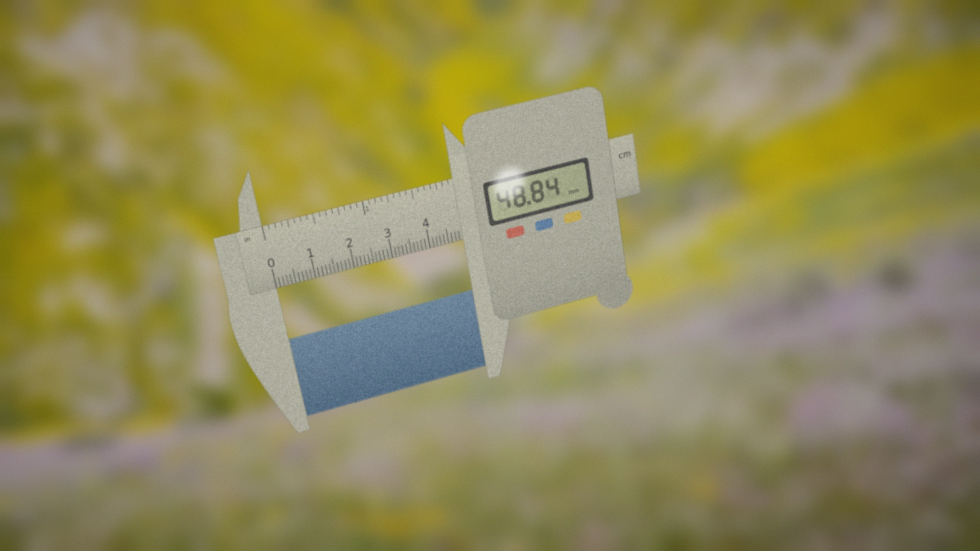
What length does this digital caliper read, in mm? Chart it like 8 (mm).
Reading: 48.84 (mm)
